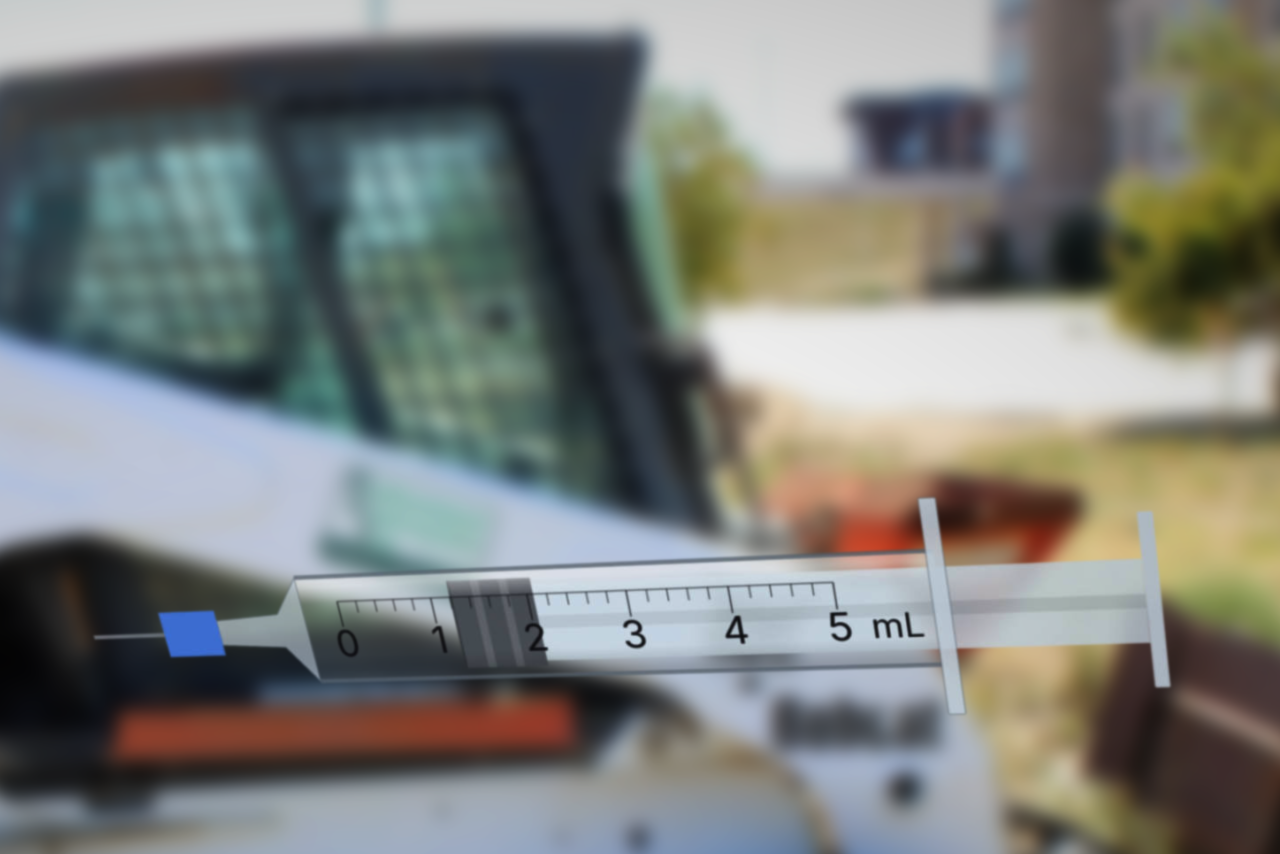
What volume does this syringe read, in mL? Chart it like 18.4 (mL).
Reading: 1.2 (mL)
